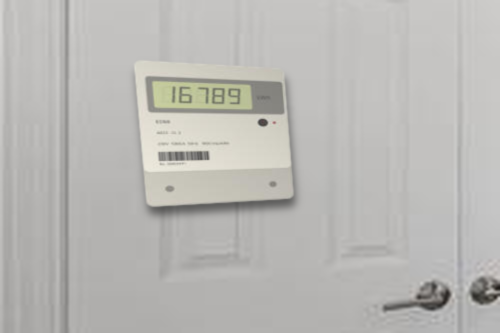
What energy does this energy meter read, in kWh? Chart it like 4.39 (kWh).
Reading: 16789 (kWh)
